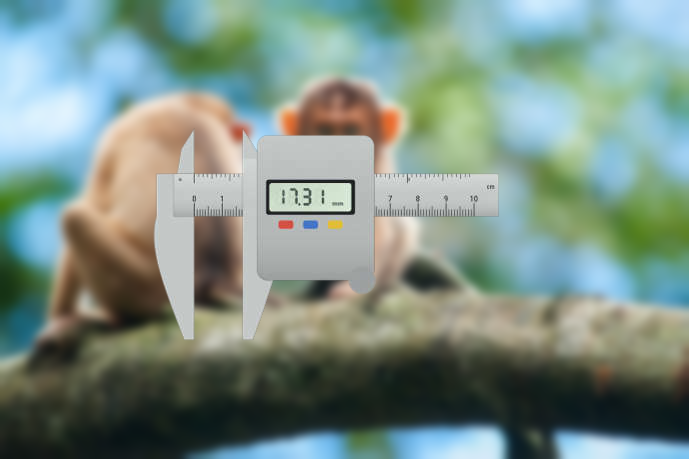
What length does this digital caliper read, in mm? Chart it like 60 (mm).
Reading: 17.31 (mm)
